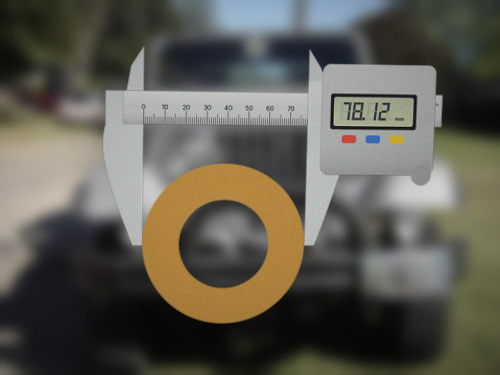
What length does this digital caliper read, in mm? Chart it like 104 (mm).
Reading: 78.12 (mm)
